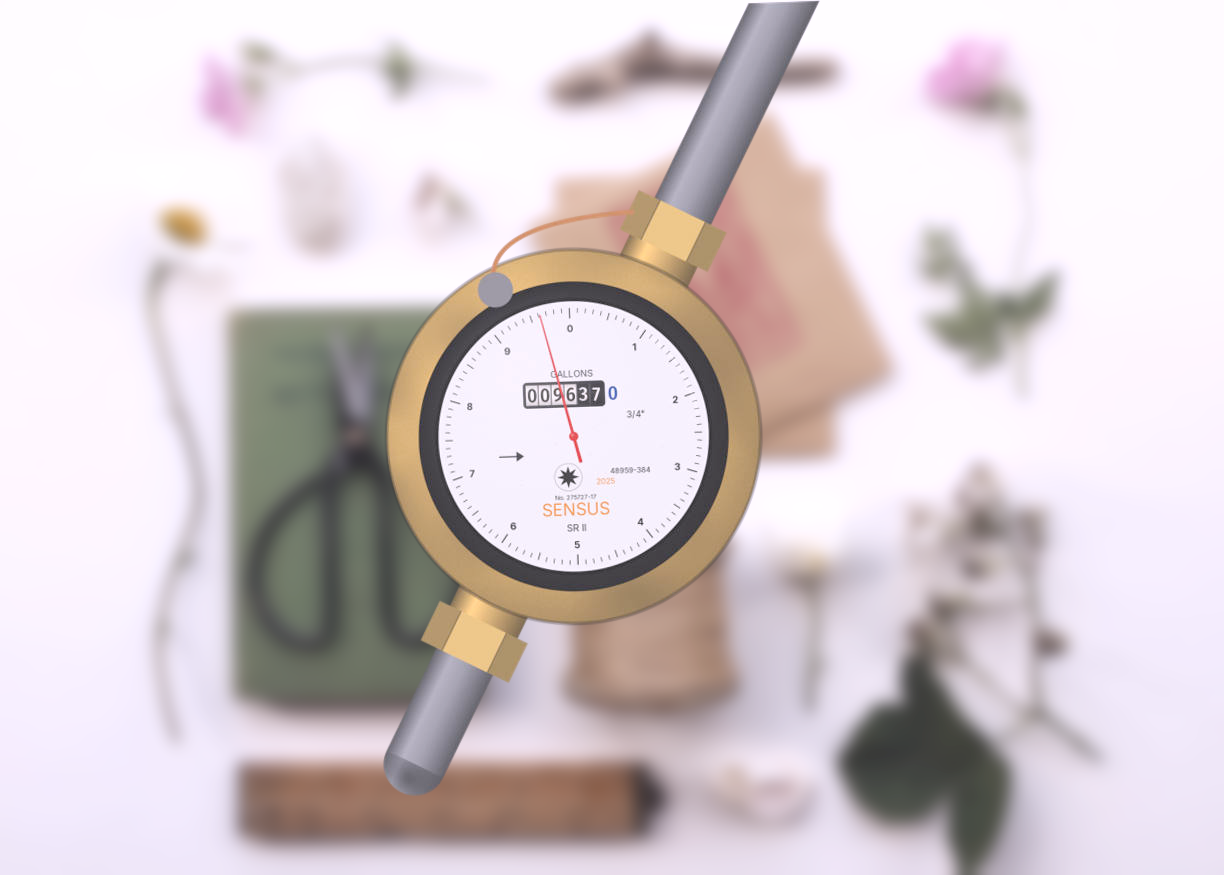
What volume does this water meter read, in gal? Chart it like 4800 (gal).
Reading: 96369.6 (gal)
